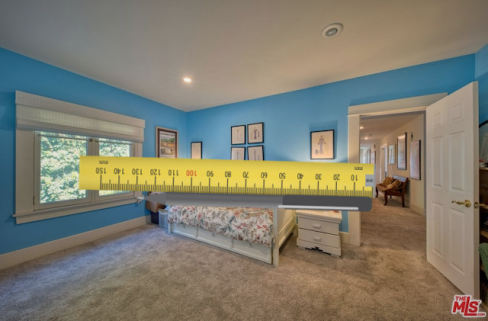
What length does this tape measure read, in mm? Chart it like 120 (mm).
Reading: 130 (mm)
